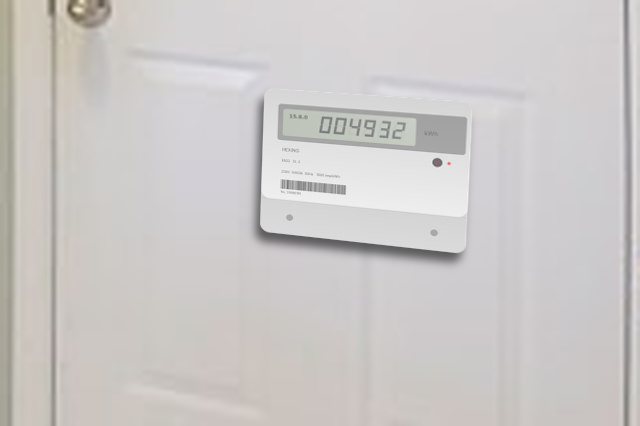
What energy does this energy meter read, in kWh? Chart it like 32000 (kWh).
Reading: 4932 (kWh)
